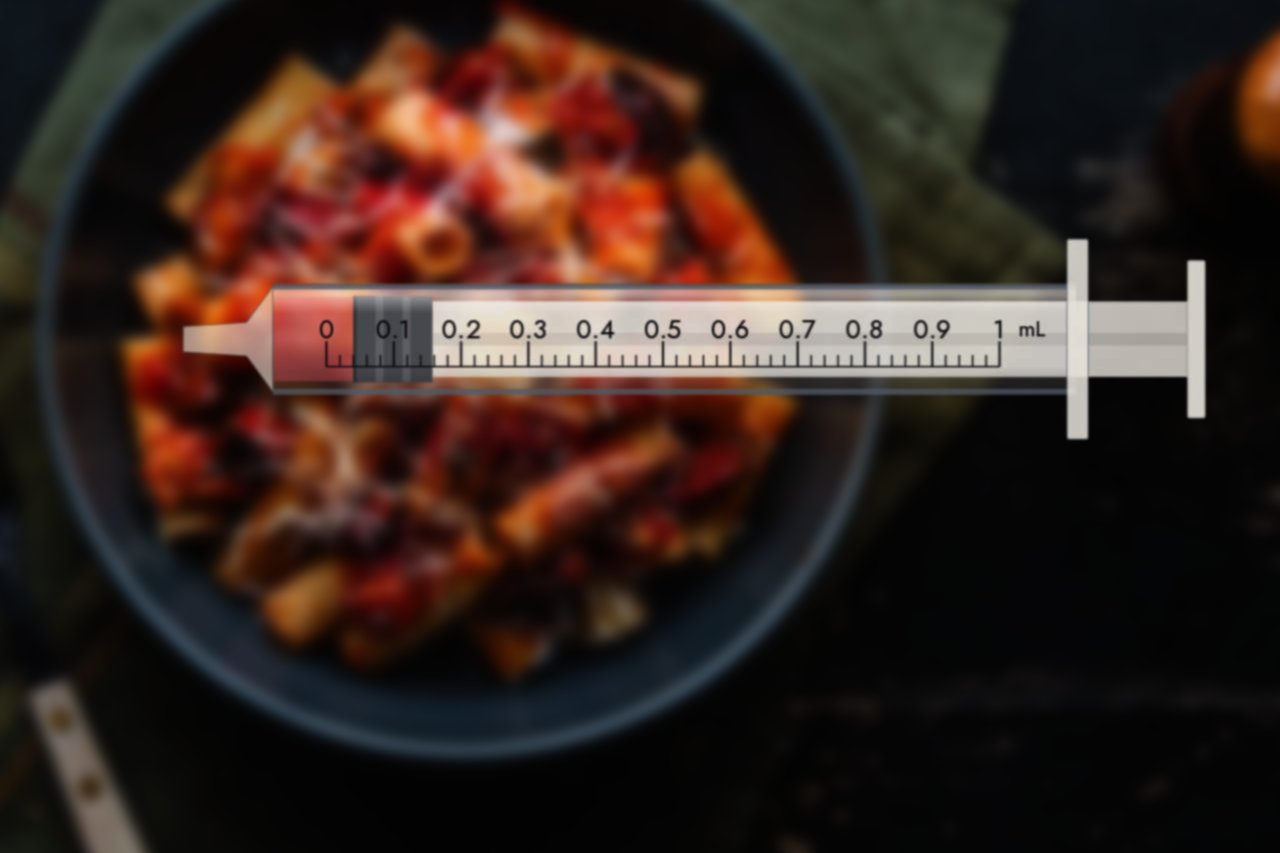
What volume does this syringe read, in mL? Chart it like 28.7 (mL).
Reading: 0.04 (mL)
